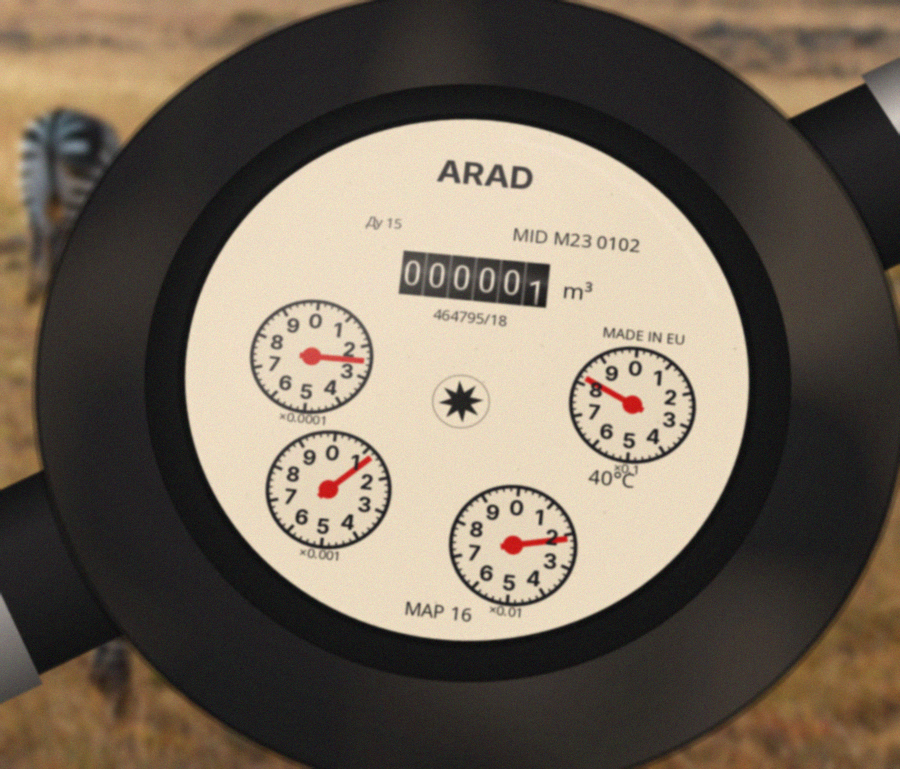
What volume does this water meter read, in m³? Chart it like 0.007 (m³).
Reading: 0.8212 (m³)
